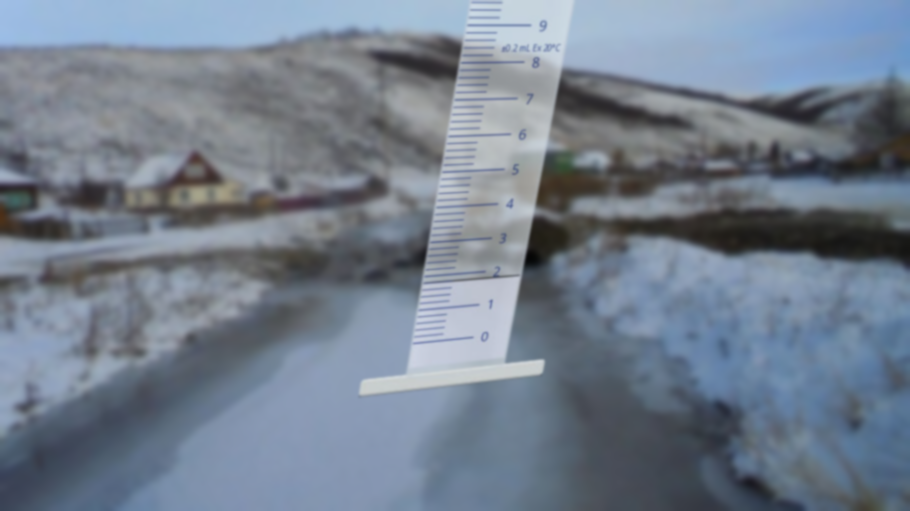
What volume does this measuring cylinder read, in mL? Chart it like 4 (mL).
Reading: 1.8 (mL)
